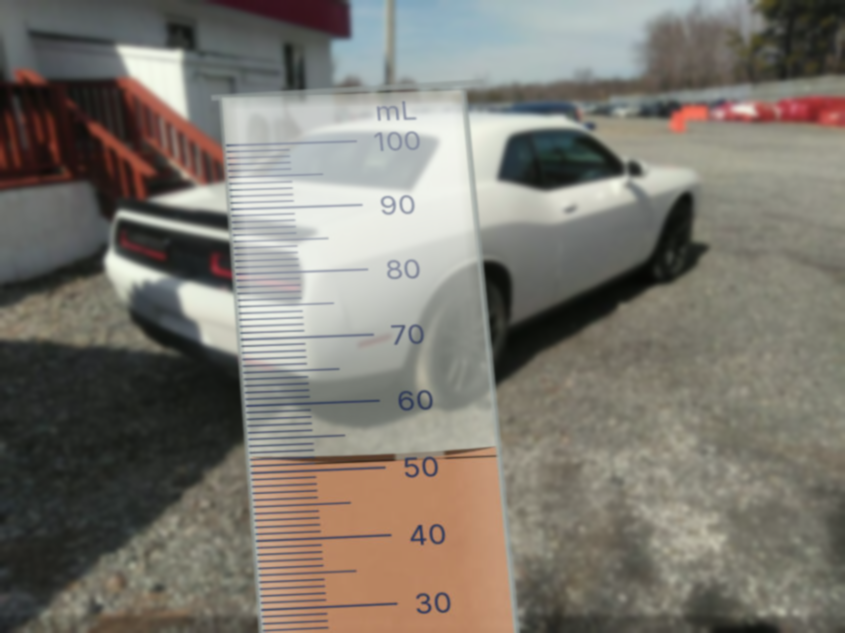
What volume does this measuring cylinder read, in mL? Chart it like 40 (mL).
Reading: 51 (mL)
